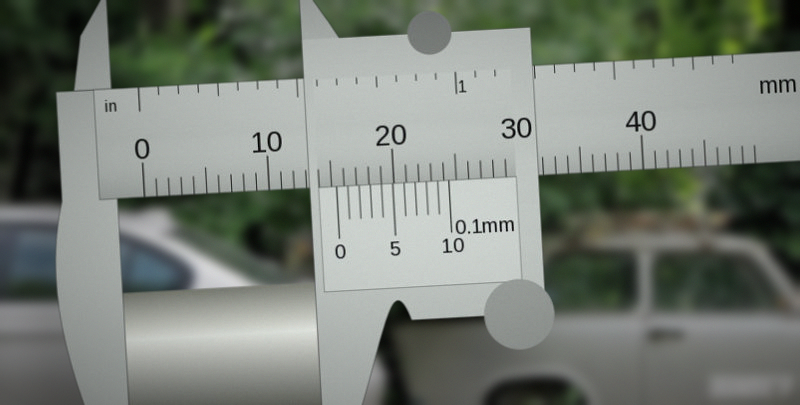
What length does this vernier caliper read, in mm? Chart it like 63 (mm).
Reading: 15.4 (mm)
